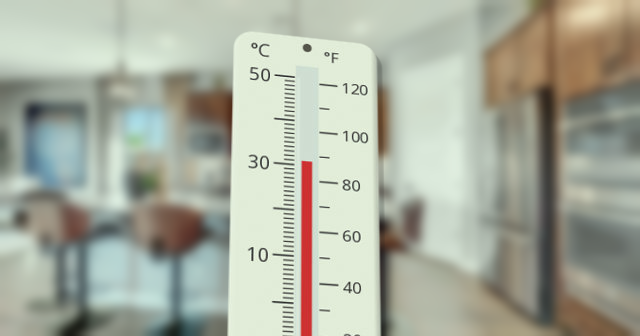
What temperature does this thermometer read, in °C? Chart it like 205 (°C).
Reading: 31 (°C)
